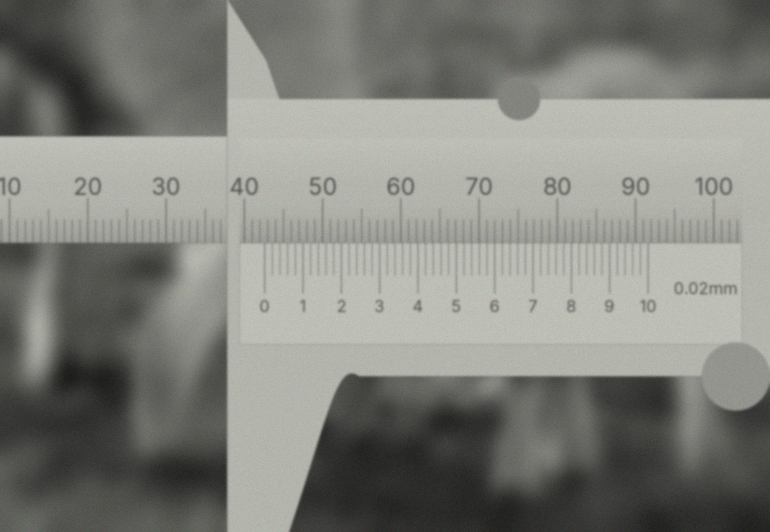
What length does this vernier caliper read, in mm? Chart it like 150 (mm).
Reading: 42.6 (mm)
